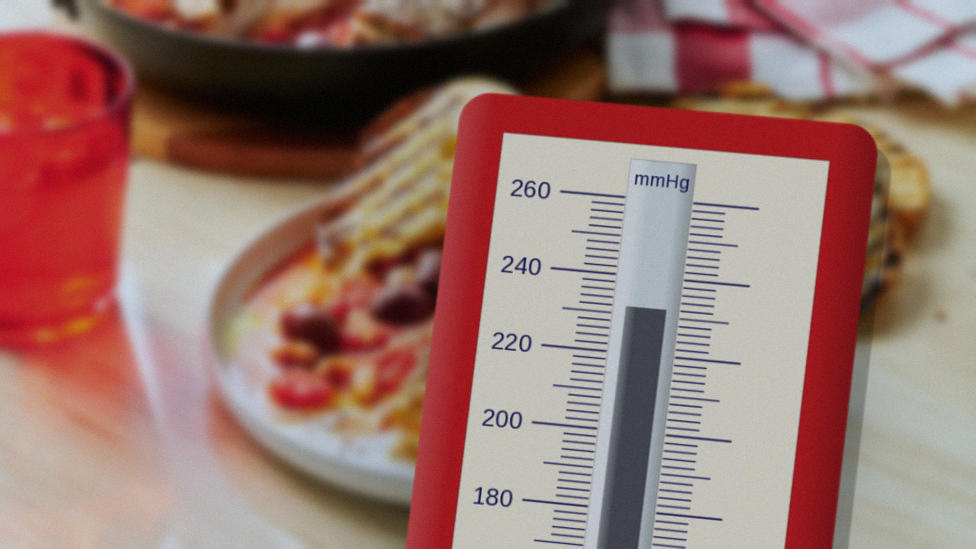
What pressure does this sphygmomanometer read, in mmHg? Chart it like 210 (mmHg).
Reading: 232 (mmHg)
